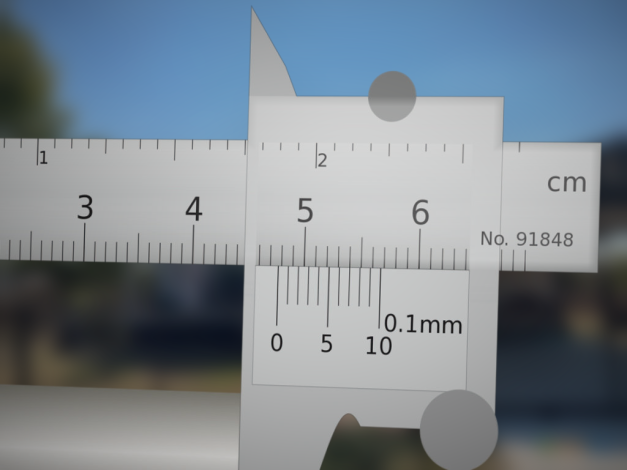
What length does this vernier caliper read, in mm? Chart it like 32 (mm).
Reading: 47.7 (mm)
